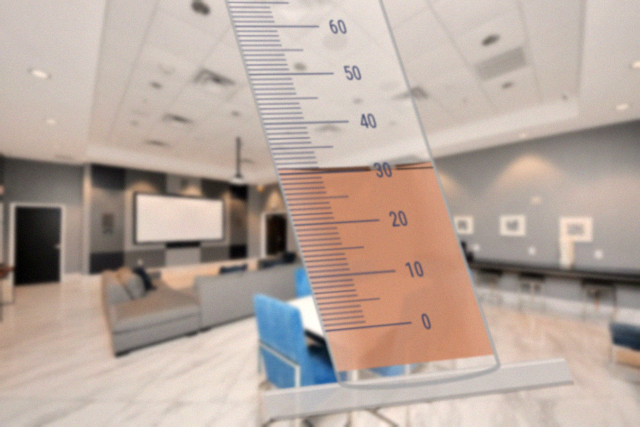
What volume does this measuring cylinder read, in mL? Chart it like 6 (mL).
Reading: 30 (mL)
